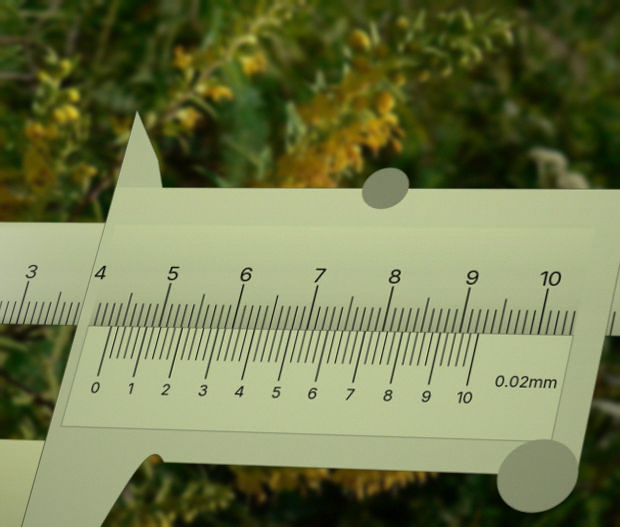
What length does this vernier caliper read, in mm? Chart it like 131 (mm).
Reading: 43.4 (mm)
